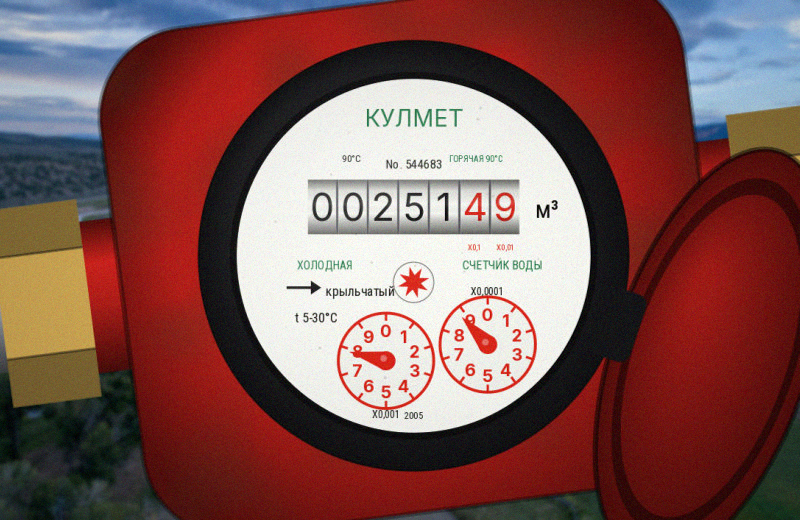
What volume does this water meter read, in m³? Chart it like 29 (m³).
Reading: 251.4978 (m³)
